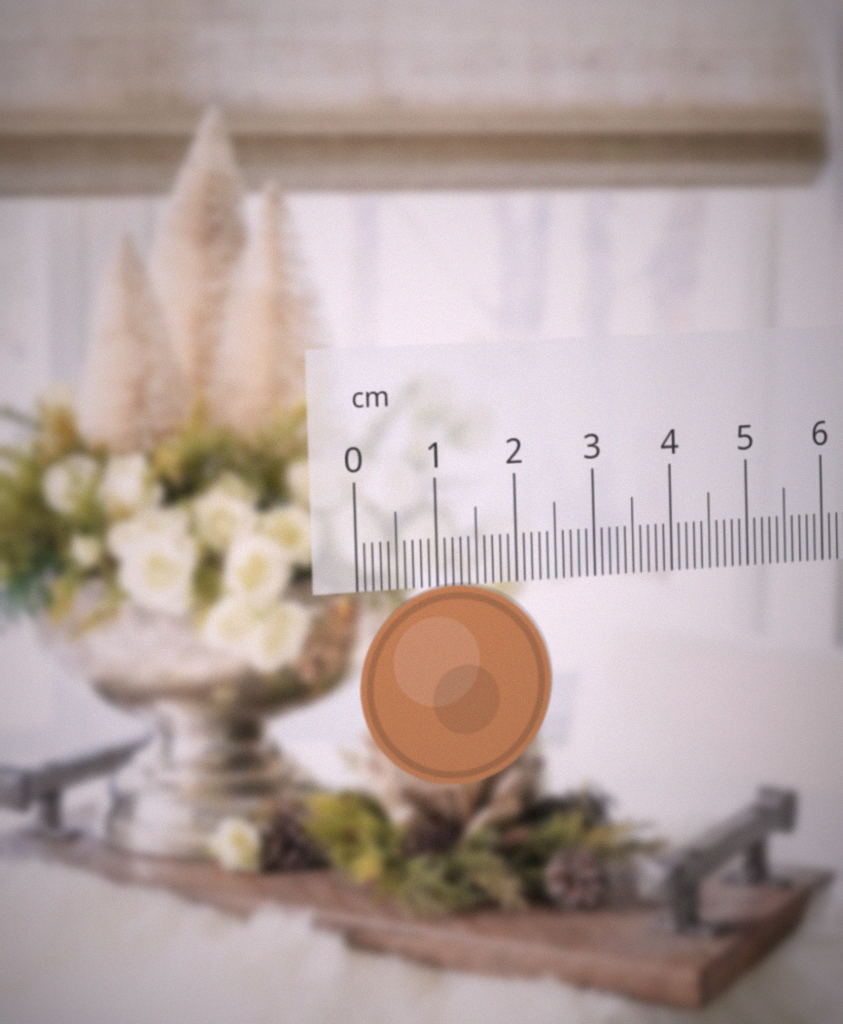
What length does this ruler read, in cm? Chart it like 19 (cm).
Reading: 2.4 (cm)
